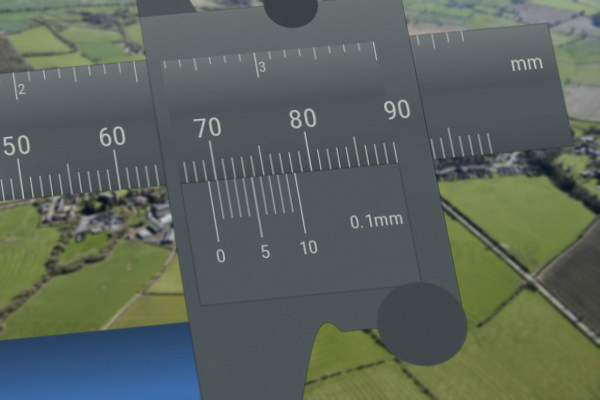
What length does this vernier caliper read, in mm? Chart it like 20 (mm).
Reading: 69.2 (mm)
